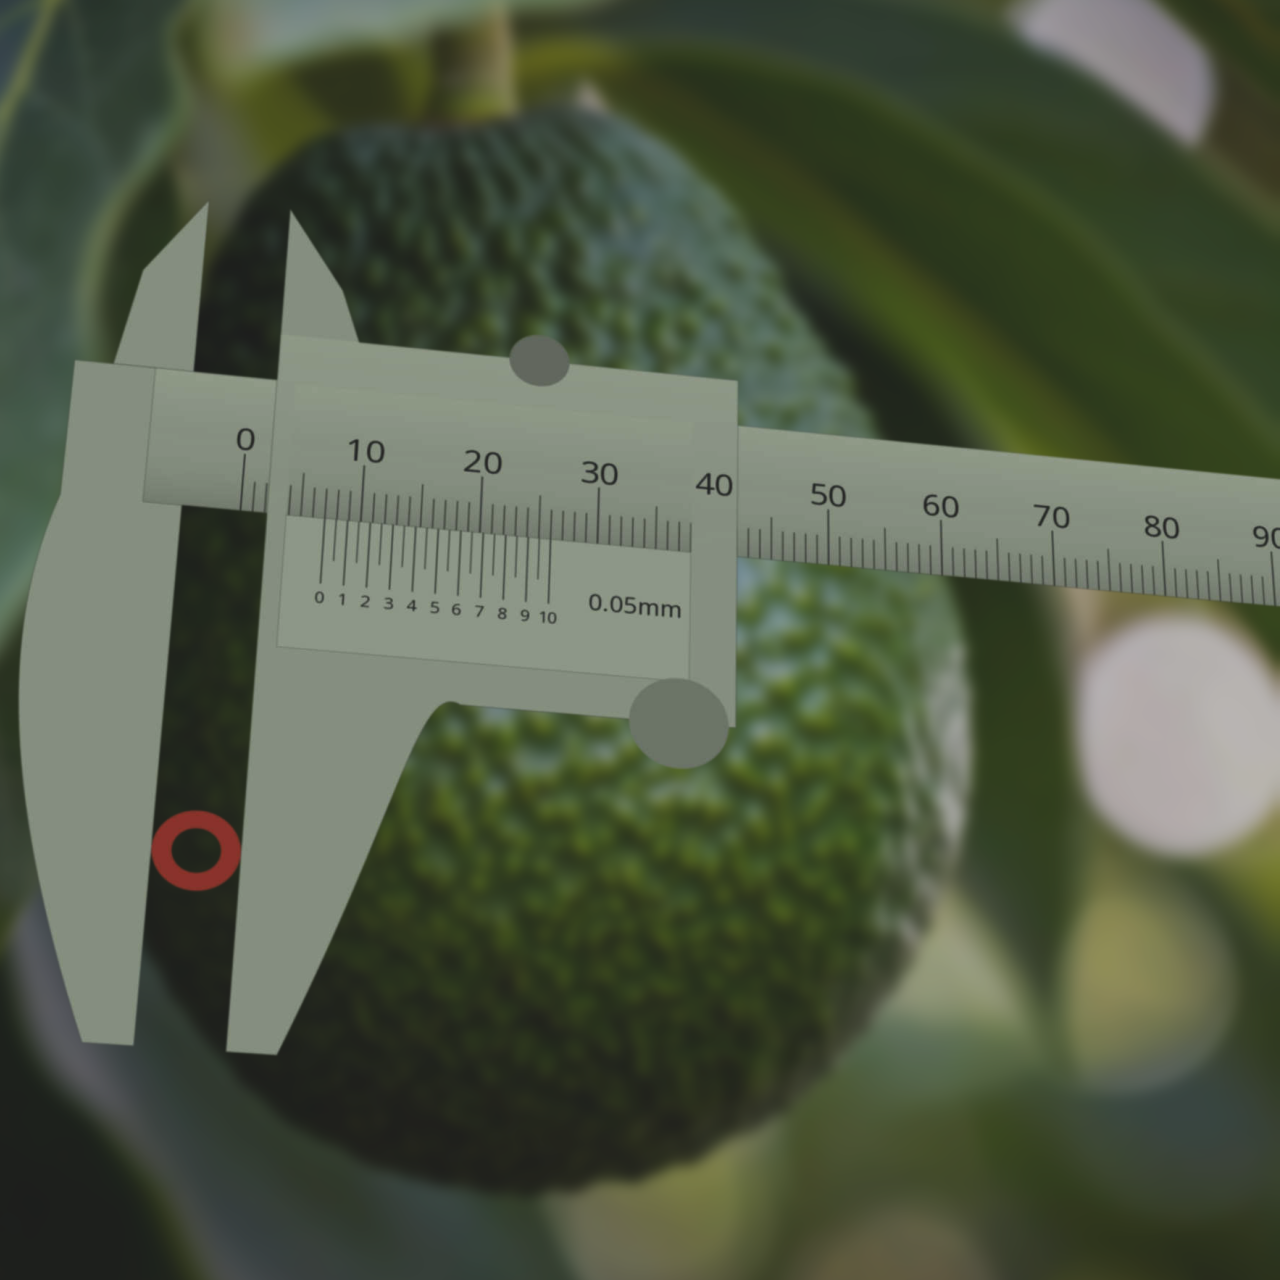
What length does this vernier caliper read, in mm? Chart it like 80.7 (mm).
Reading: 7.0 (mm)
